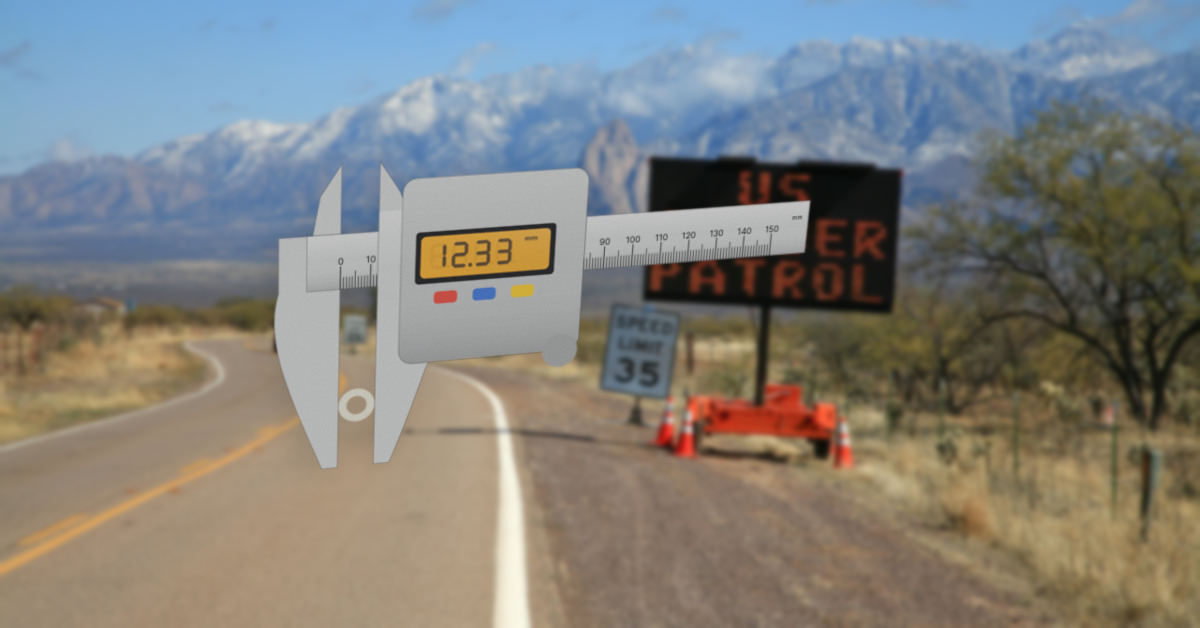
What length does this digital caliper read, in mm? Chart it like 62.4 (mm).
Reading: 12.33 (mm)
